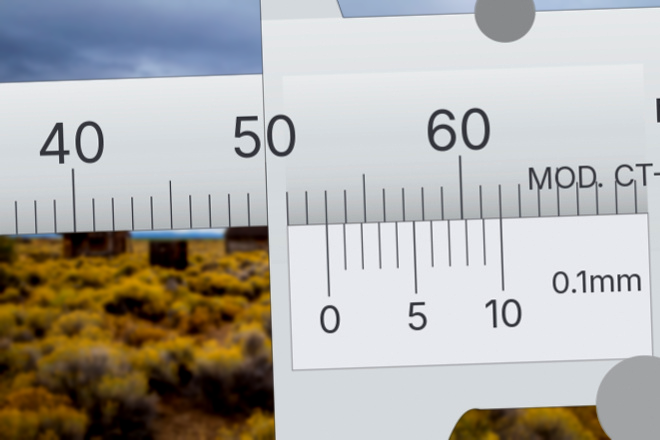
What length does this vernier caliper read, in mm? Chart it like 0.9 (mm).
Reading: 53.0 (mm)
